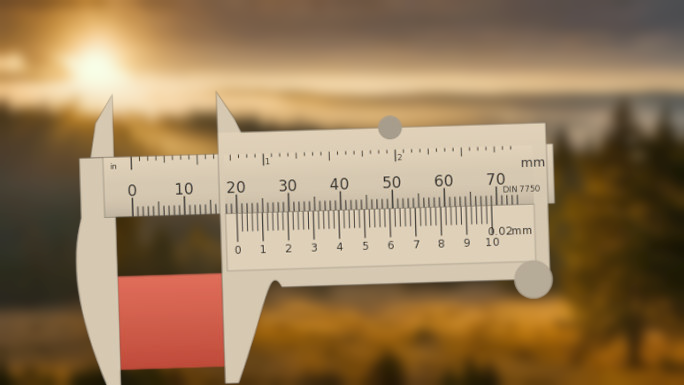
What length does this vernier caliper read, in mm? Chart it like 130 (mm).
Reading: 20.0 (mm)
